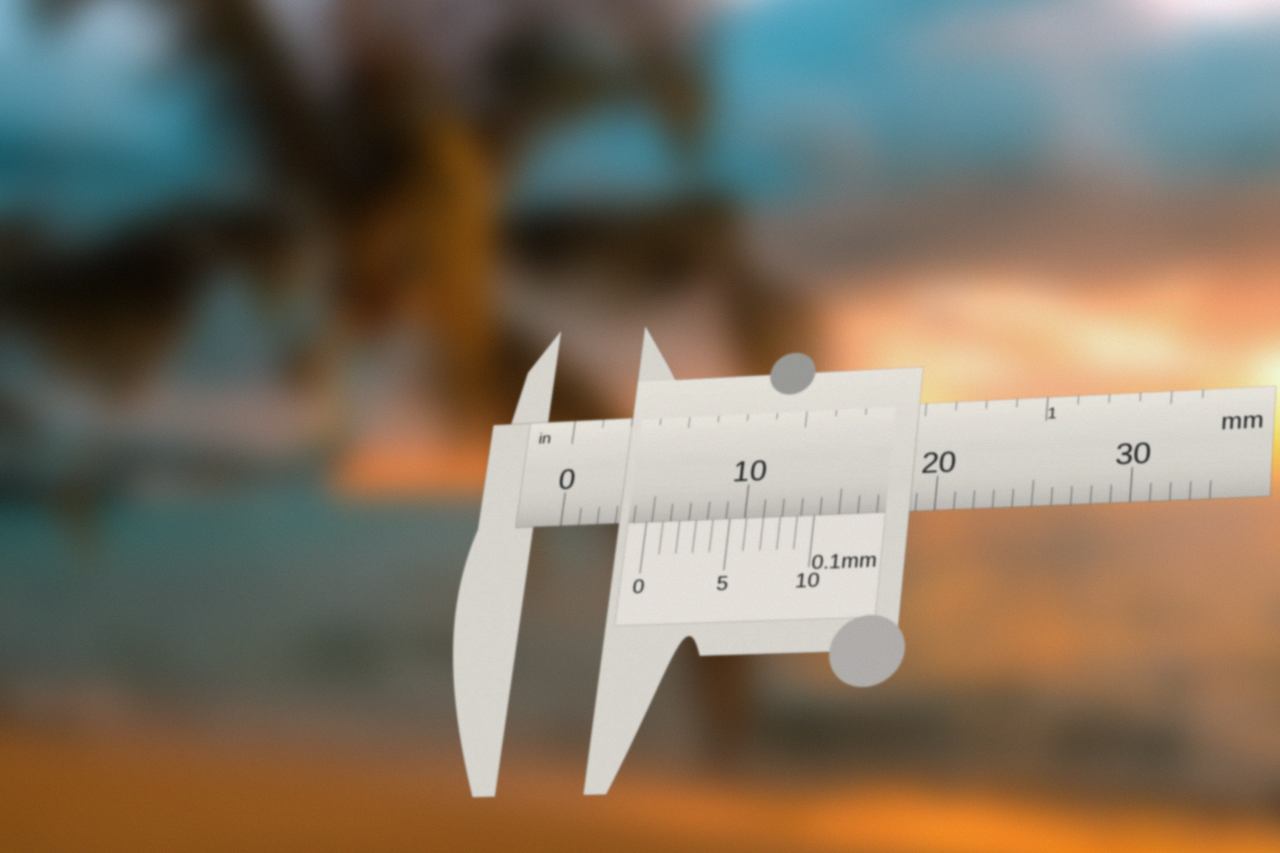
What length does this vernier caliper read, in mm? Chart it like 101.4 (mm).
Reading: 4.7 (mm)
